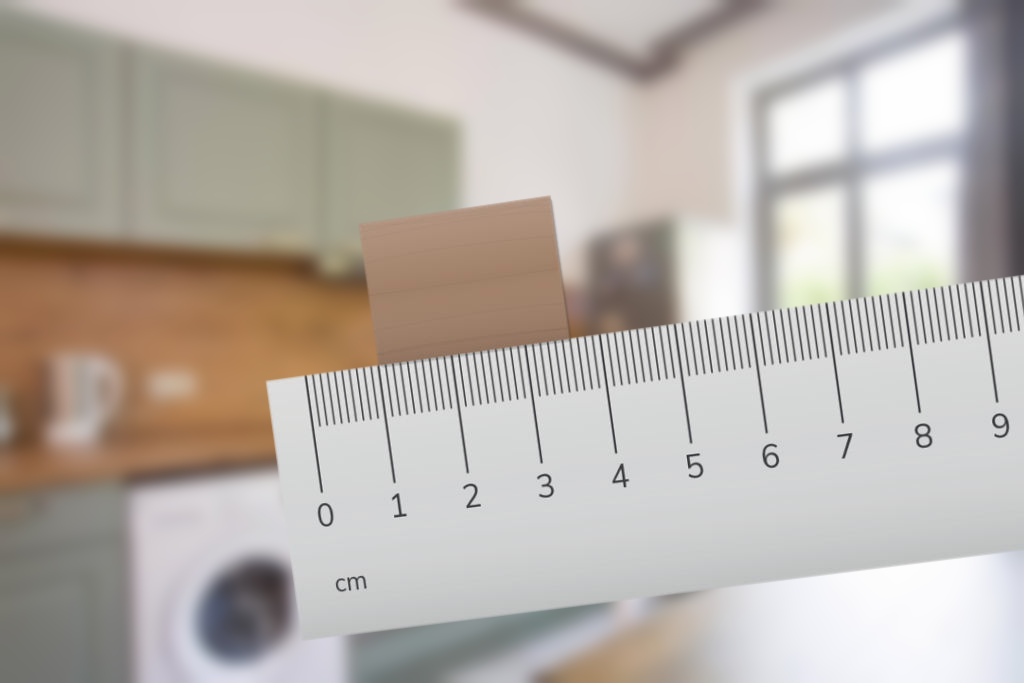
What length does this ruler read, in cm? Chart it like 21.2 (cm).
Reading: 2.6 (cm)
